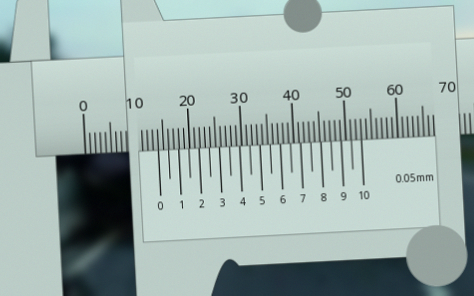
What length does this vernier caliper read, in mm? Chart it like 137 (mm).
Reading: 14.0 (mm)
